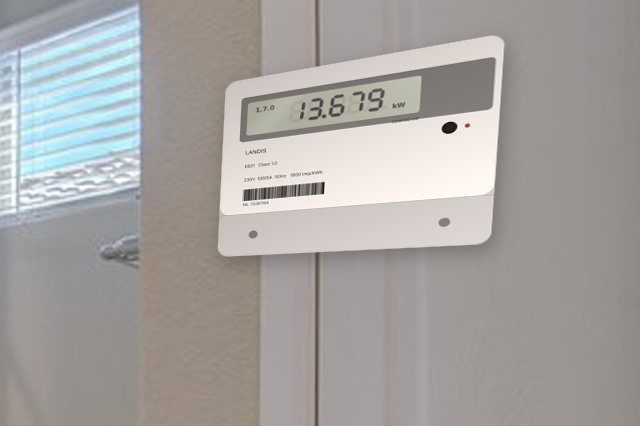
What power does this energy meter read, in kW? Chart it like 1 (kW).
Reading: 13.679 (kW)
